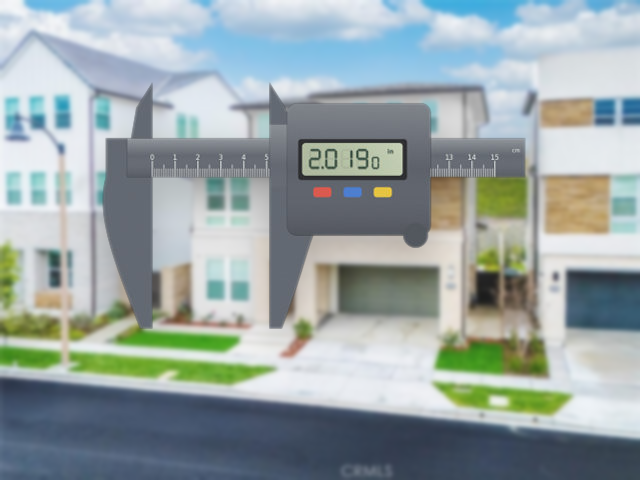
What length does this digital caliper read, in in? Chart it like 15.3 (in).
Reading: 2.0190 (in)
